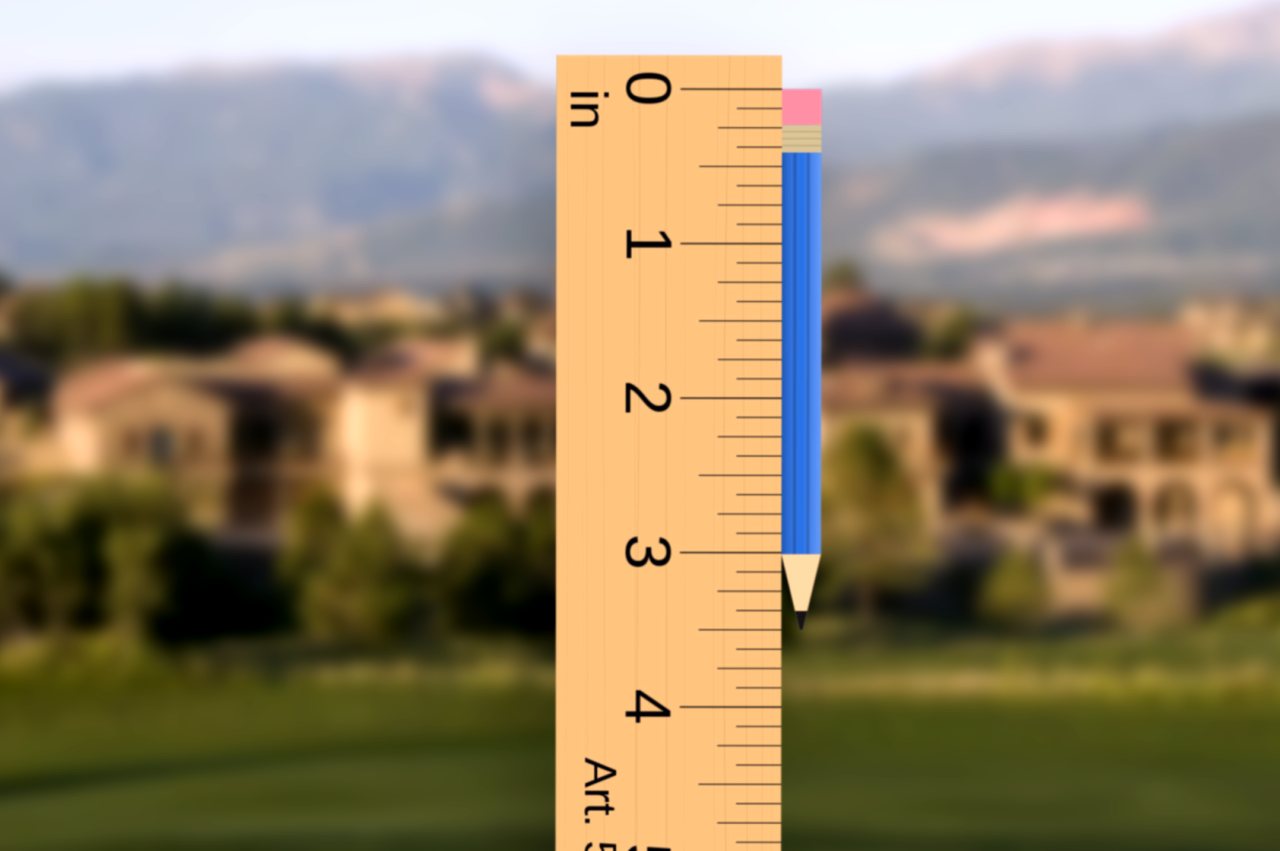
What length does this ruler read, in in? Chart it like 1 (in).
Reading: 3.5 (in)
